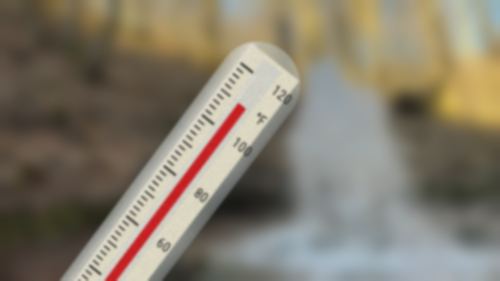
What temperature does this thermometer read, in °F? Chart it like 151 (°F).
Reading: 110 (°F)
